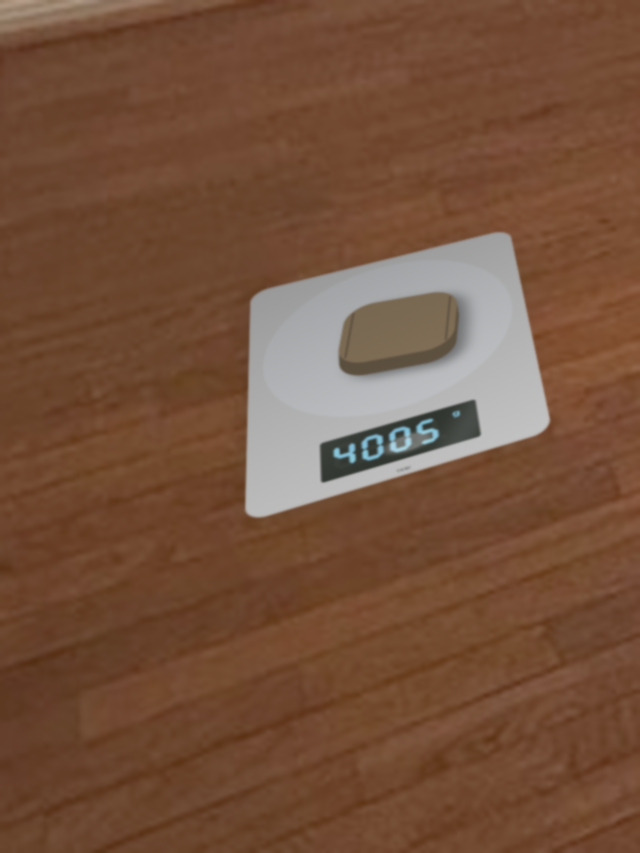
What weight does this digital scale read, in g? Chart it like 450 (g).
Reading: 4005 (g)
